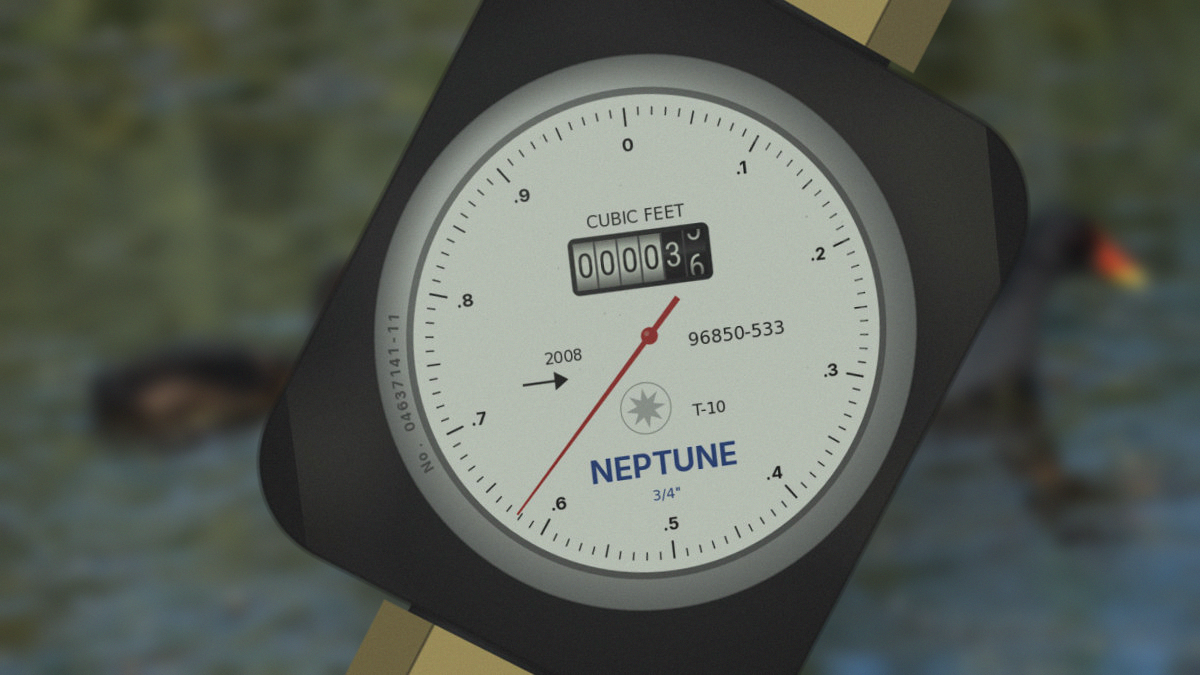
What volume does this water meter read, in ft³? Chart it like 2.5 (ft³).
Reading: 35.62 (ft³)
